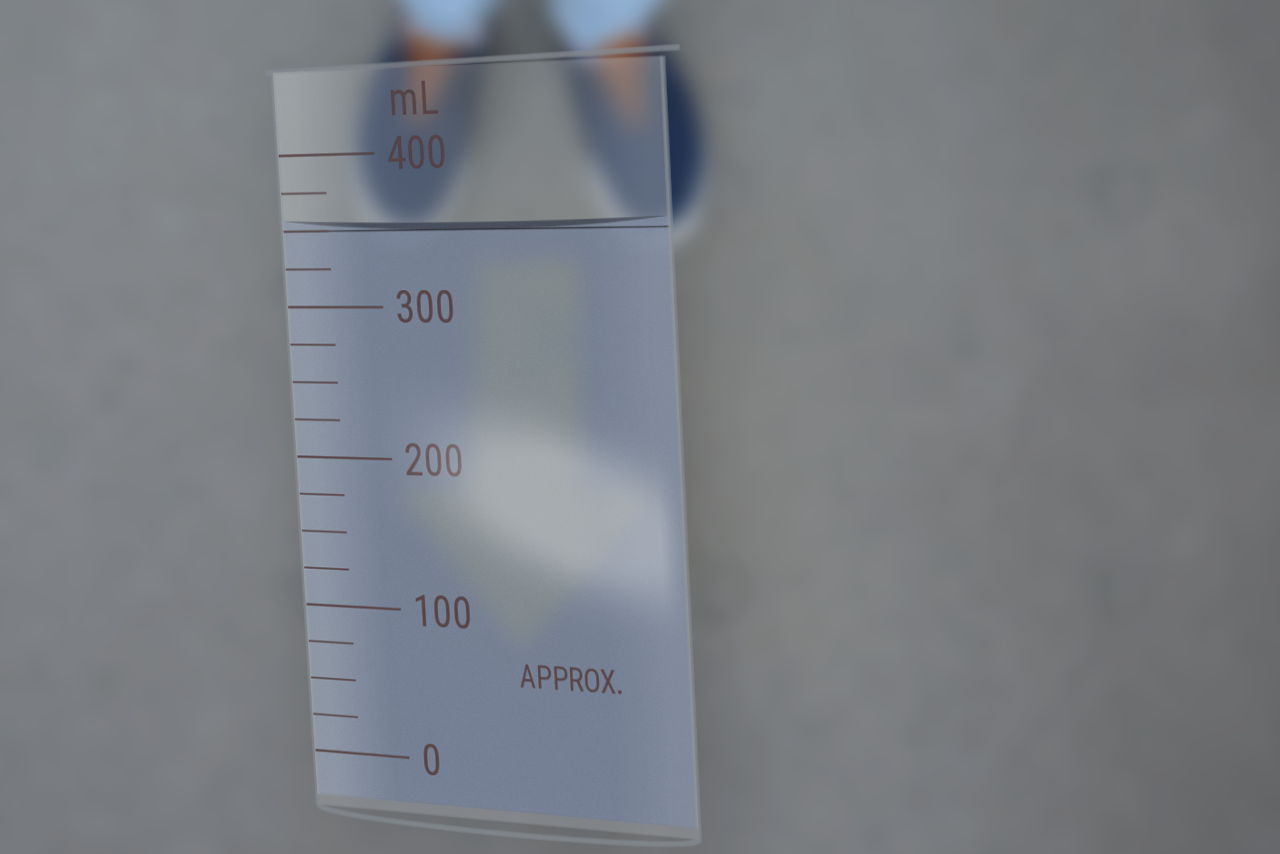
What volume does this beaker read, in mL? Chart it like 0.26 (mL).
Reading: 350 (mL)
